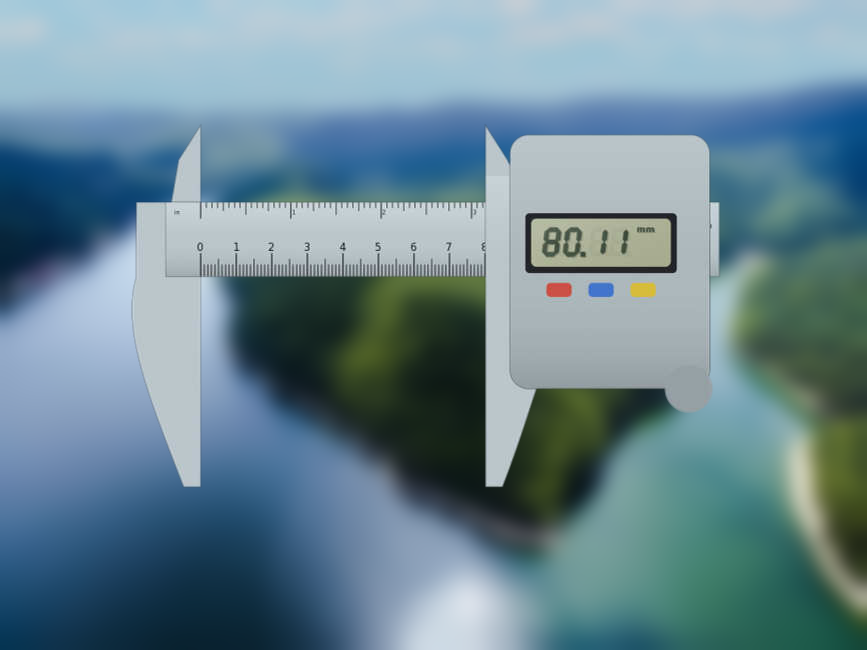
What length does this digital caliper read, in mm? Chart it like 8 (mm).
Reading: 80.11 (mm)
